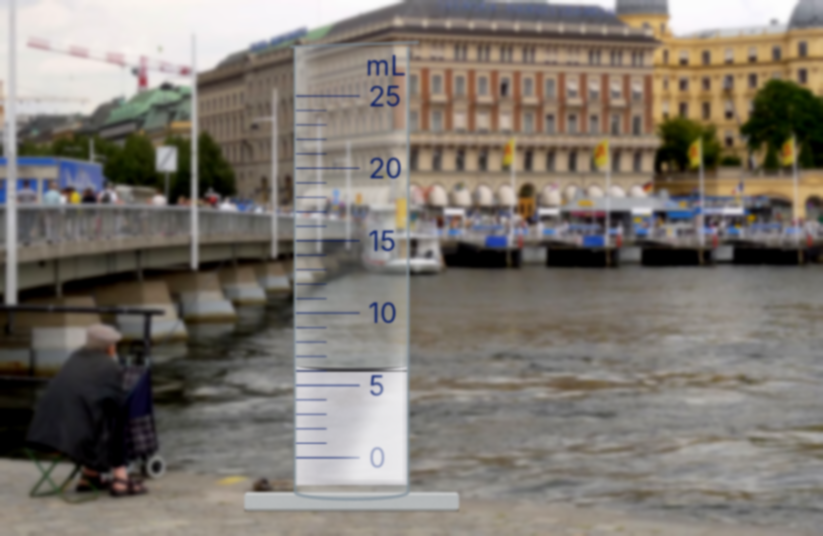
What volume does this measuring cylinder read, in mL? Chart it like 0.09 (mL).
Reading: 6 (mL)
